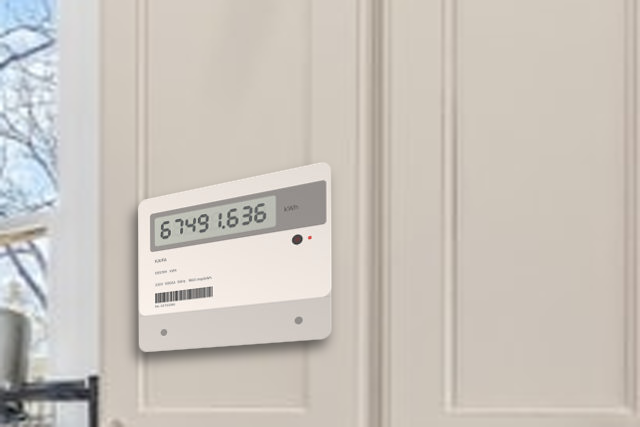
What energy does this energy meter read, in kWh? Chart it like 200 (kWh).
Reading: 67491.636 (kWh)
